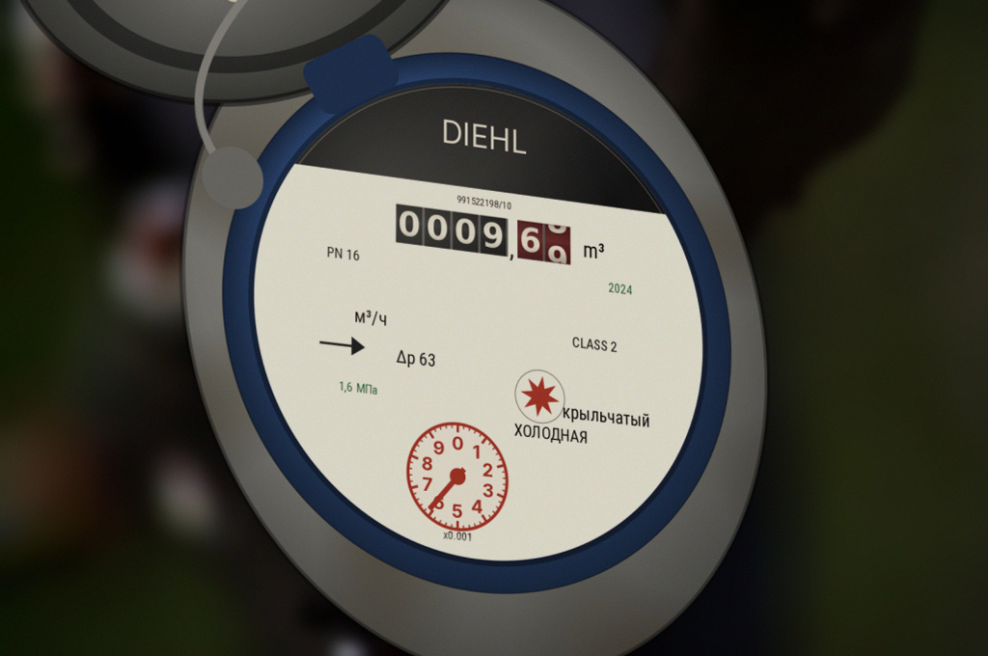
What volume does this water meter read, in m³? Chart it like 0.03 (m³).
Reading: 9.686 (m³)
